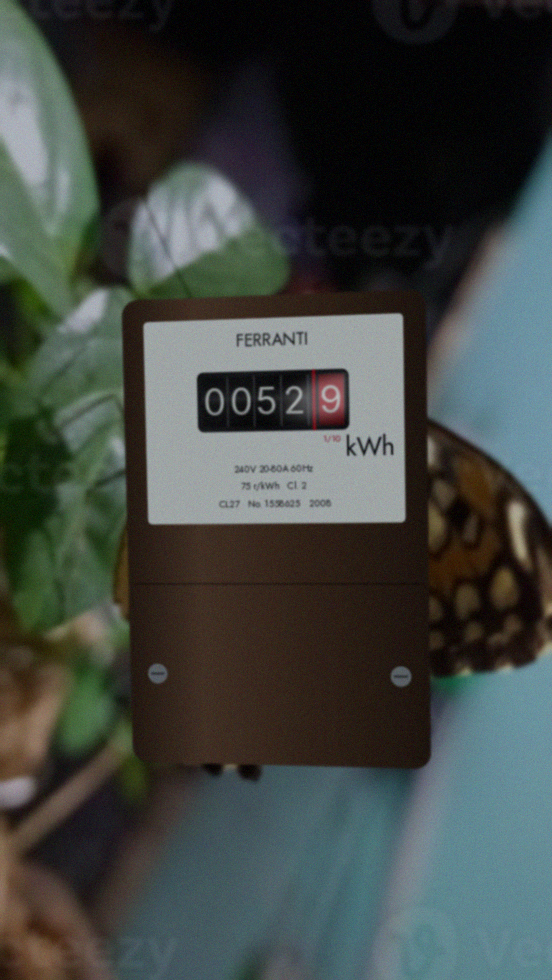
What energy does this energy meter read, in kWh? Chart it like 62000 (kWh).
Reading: 52.9 (kWh)
